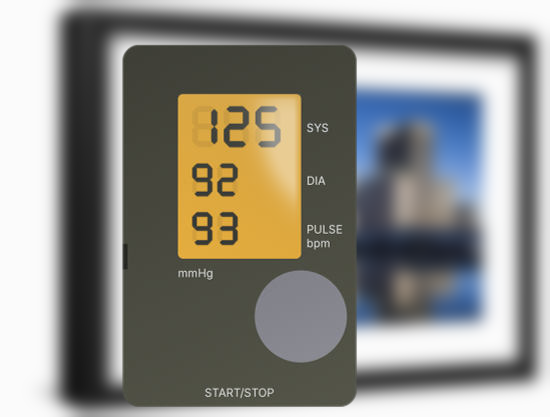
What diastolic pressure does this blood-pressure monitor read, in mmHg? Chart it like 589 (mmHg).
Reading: 92 (mmHg)
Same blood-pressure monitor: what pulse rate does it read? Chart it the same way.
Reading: 93 (bpm)
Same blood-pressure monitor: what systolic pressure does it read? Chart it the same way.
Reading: 125 (mmHg)
